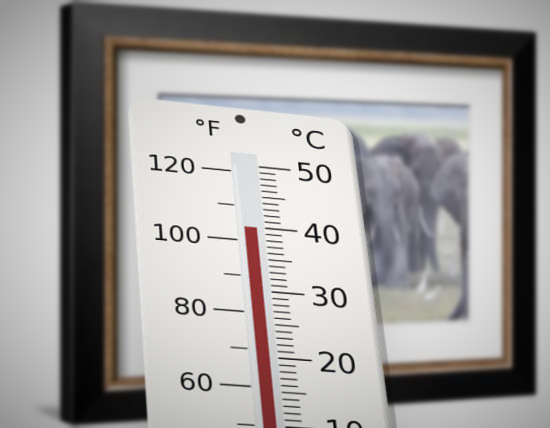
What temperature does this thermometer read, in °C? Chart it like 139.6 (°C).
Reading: 40 (°C)
